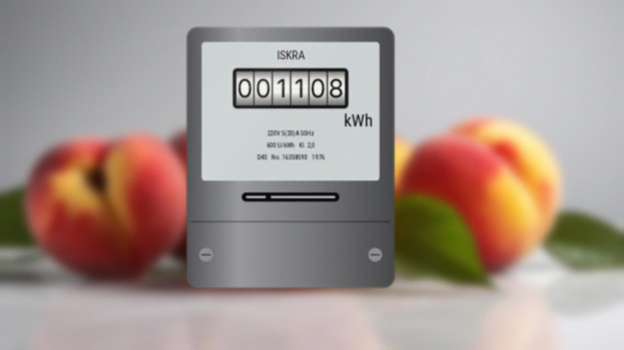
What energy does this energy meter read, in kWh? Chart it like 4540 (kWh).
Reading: 1108 (kWh)
